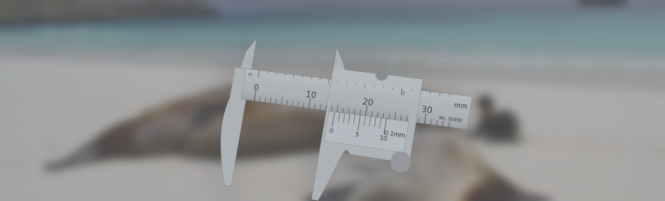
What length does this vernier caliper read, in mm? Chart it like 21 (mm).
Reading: 14.6 (mm)
